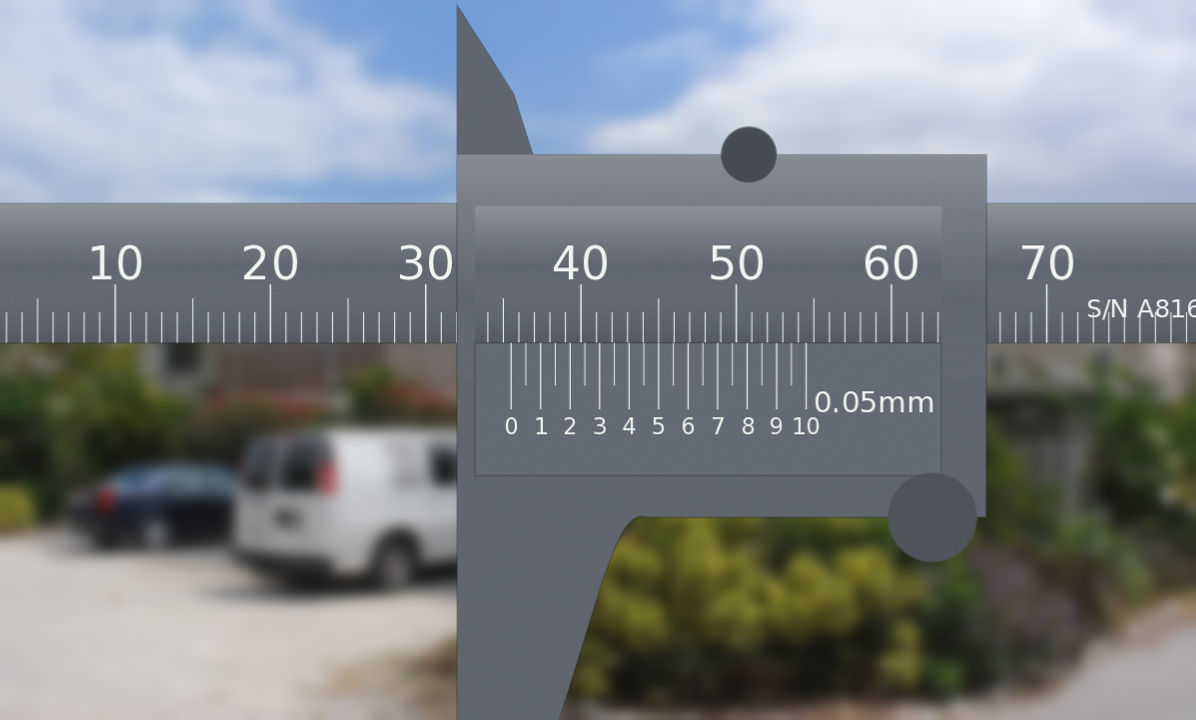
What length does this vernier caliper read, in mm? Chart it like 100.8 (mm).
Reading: 35.5 (mm)
